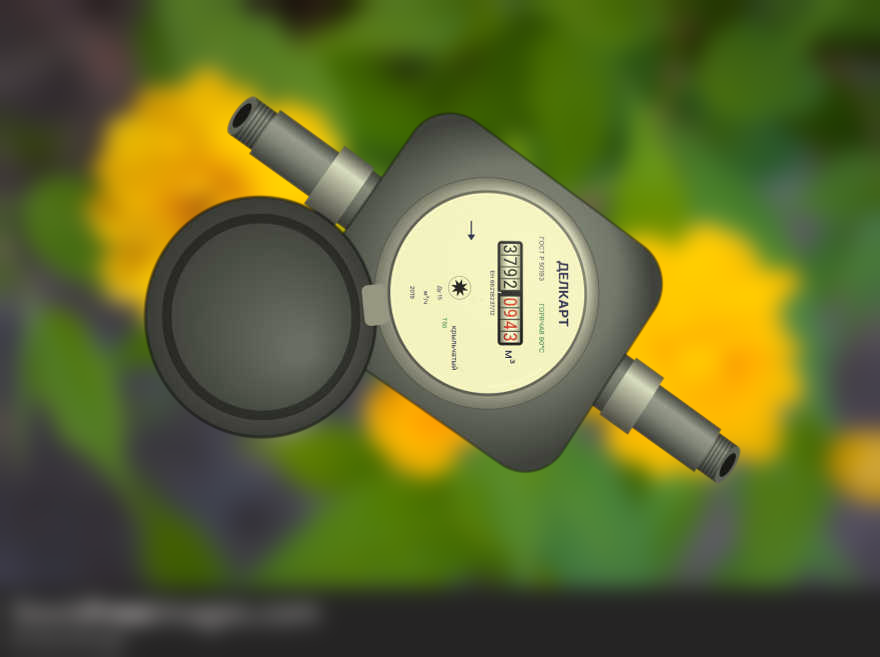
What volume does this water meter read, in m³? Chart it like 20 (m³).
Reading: 3792.0943 (m³)
